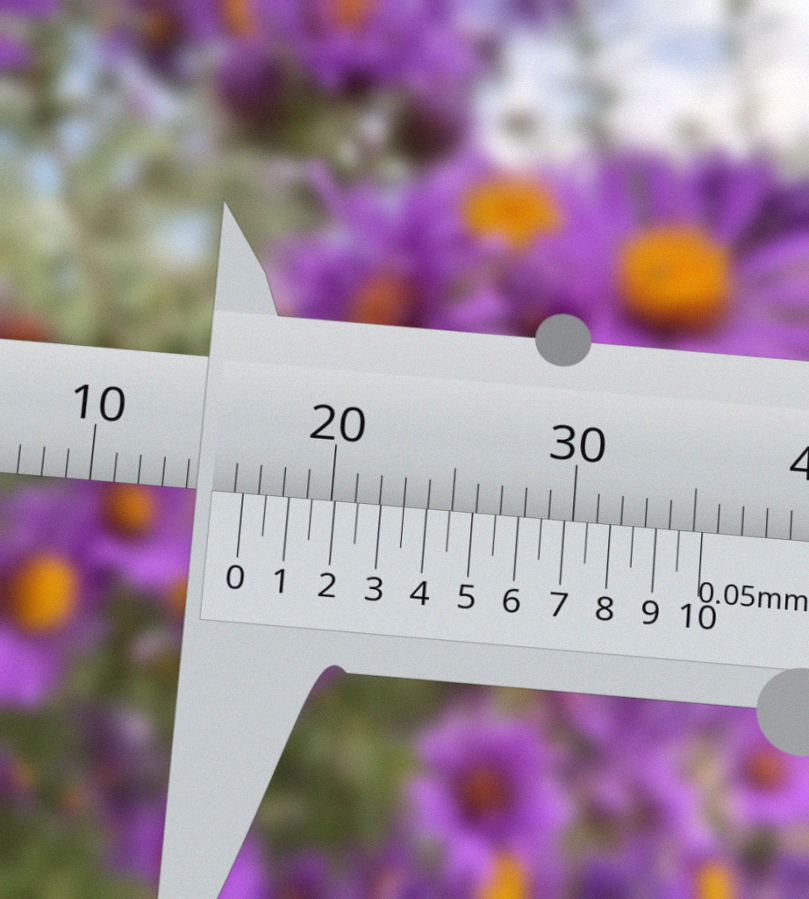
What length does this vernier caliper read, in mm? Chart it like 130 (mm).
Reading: 16.35 (mm)
